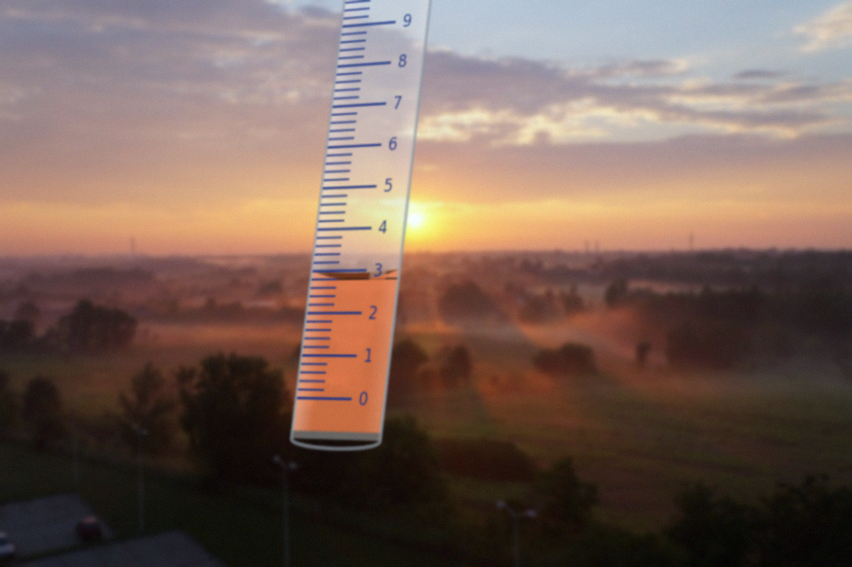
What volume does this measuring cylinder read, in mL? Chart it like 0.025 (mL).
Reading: 2.8 (mL)
